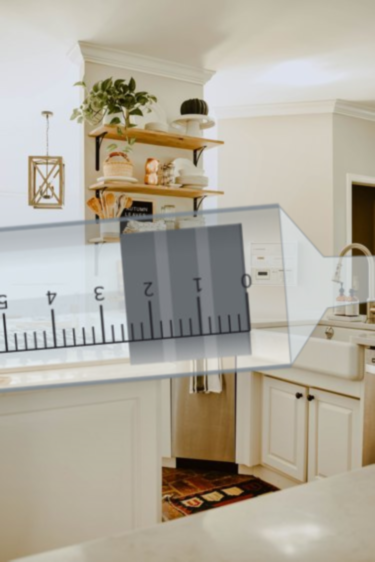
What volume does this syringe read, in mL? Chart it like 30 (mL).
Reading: 0 (mL)
